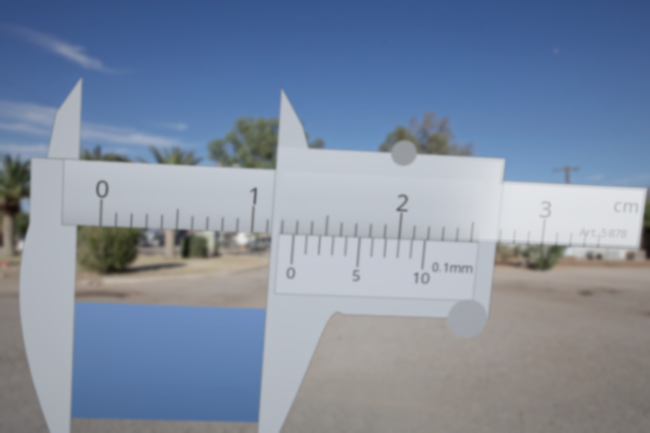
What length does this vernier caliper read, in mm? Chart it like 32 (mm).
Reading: 12.8 (mm)
